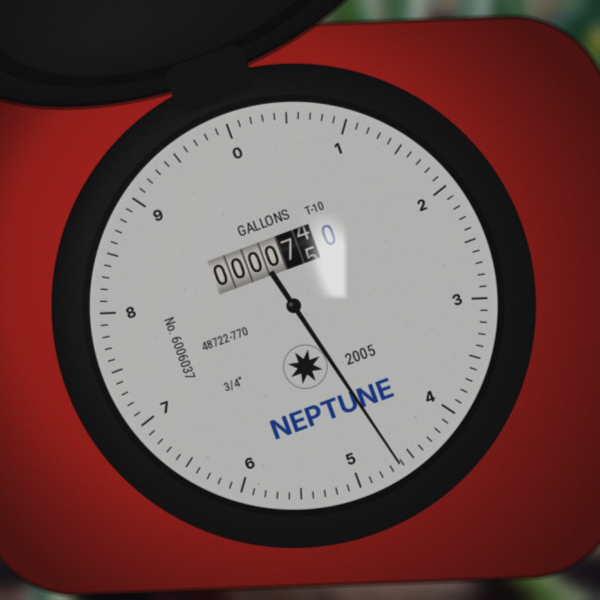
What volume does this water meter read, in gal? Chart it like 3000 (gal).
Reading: 744.6 (gal)
